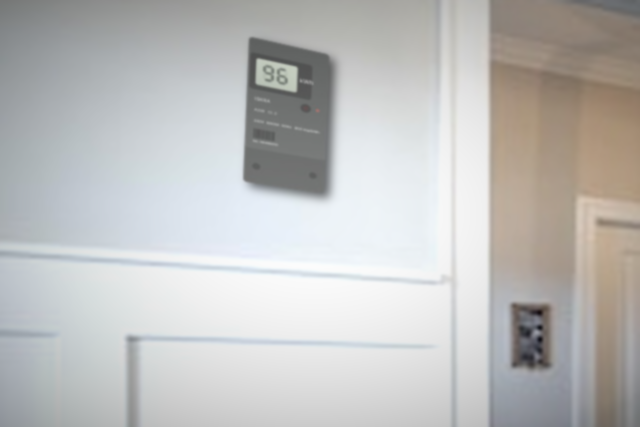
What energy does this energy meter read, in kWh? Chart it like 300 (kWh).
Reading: 96 (kWh)
